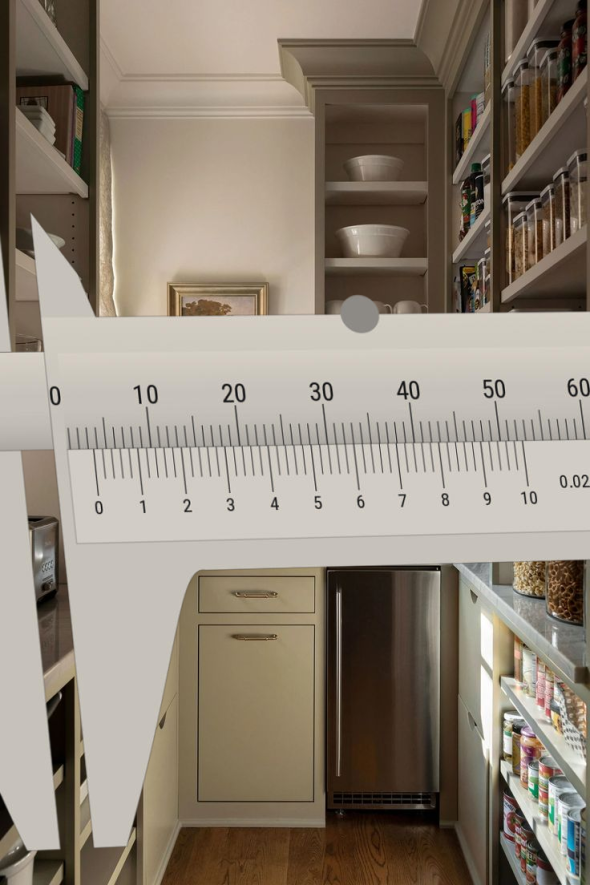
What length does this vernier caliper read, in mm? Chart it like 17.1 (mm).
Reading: 3.6 (mm)
